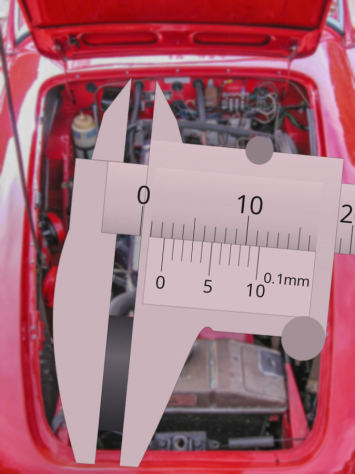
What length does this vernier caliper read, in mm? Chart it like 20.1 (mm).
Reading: 2.3 (mm)
